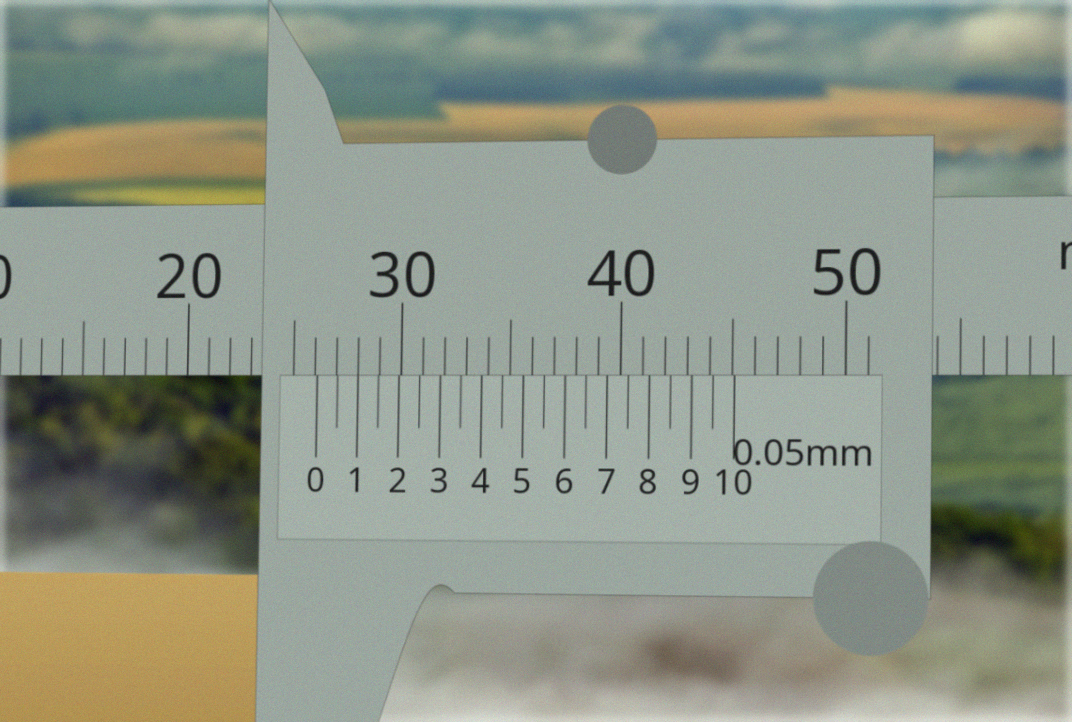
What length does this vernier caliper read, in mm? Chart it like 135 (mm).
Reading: 26.1 (mm)
